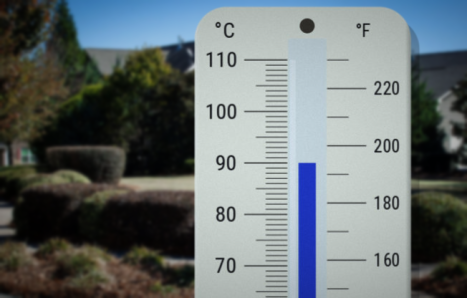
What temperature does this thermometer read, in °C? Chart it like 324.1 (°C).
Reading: 90 (°C)
